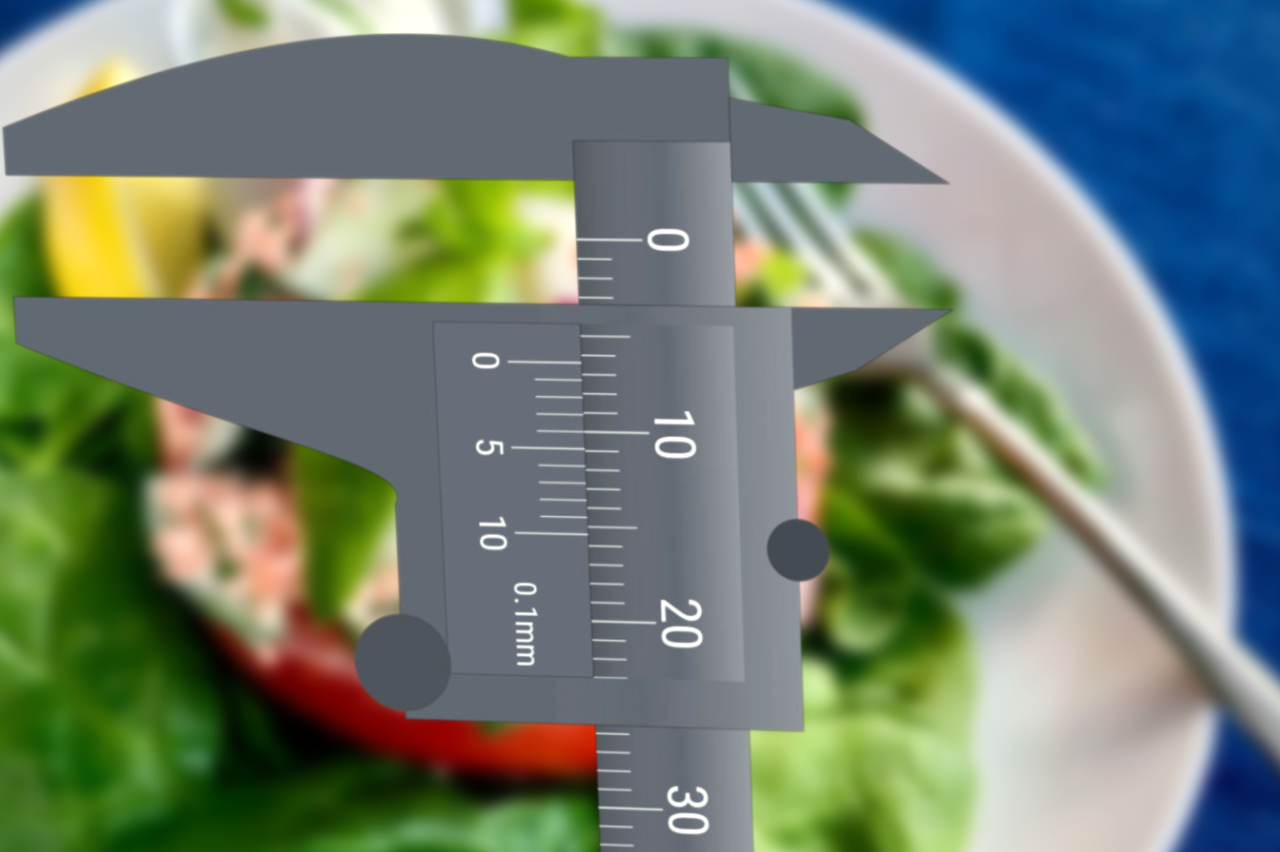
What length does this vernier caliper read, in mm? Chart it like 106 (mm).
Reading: 6.4 (mm)
